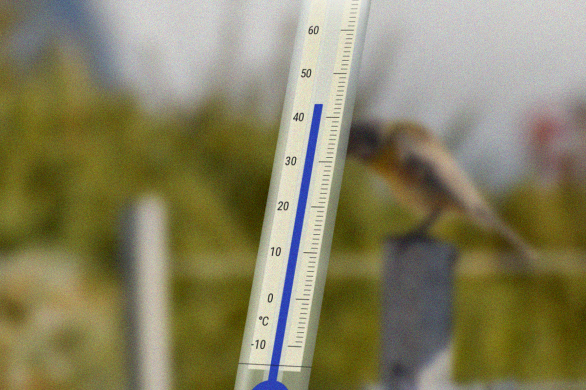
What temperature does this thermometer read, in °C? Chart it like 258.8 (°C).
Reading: 43 (°C)
